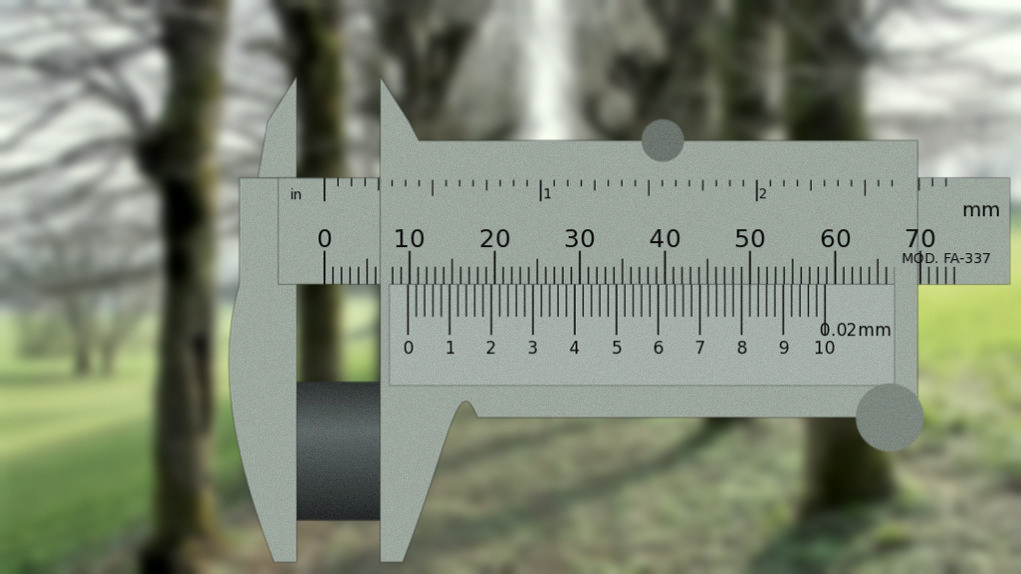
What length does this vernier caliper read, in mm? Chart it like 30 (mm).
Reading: 9.8 (mm)
